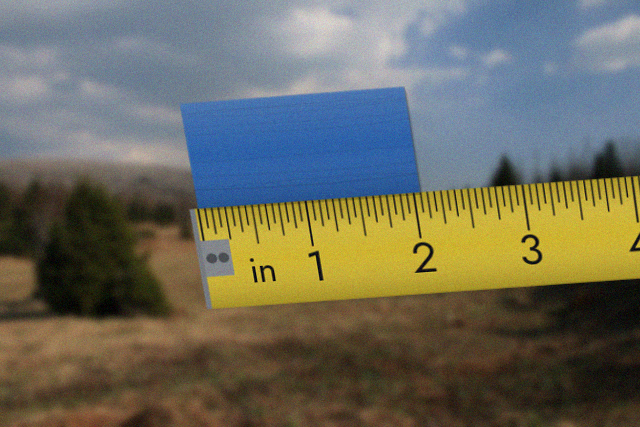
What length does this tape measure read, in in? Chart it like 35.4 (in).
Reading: 2.0625 (in)
